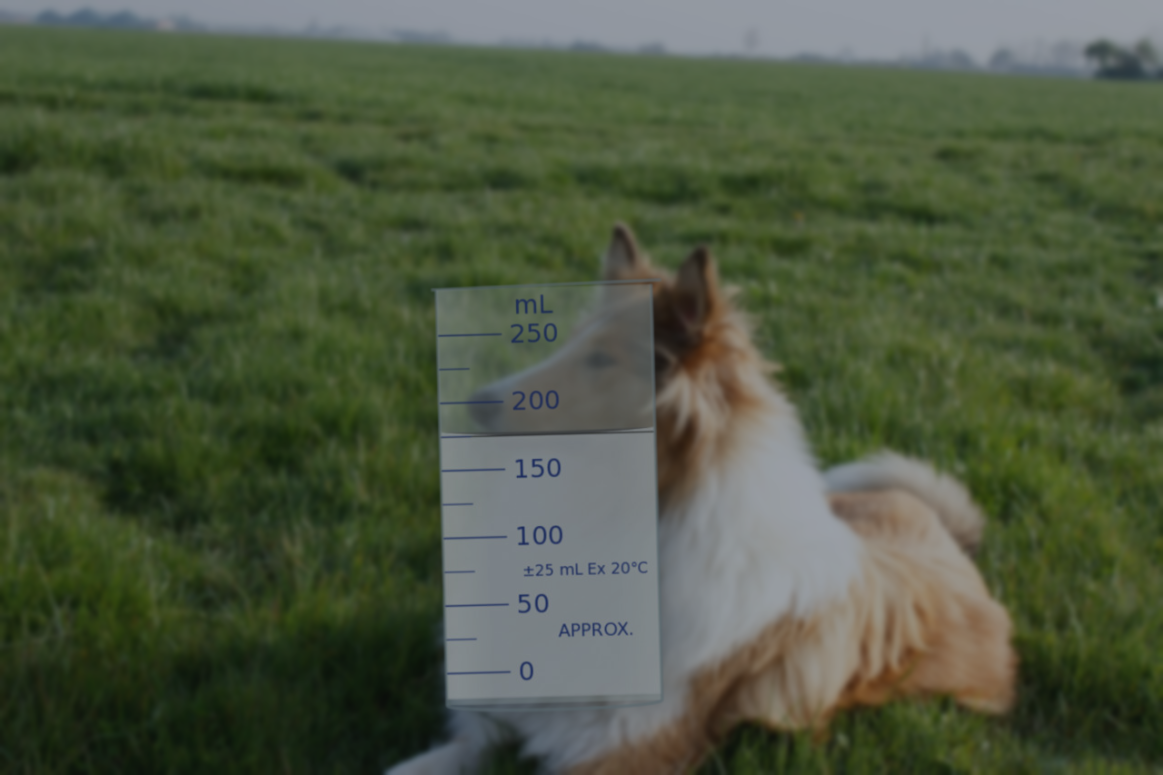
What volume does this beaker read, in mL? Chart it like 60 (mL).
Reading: 175 (mL)
